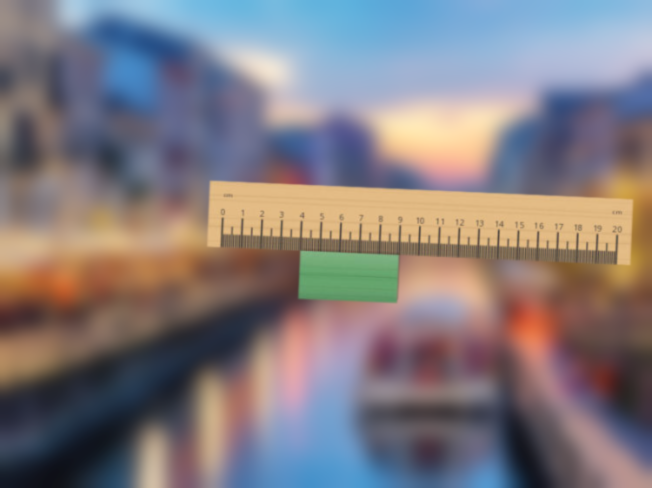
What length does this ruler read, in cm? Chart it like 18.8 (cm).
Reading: 5 (cm)
